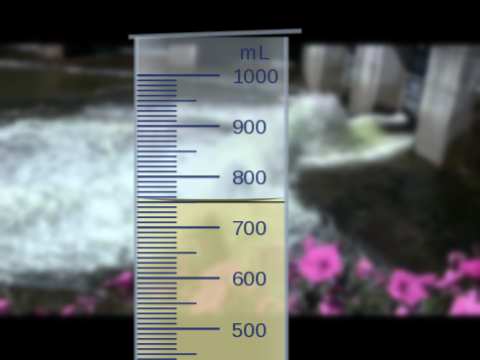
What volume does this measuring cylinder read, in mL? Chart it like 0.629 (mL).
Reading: 750 (mL)
